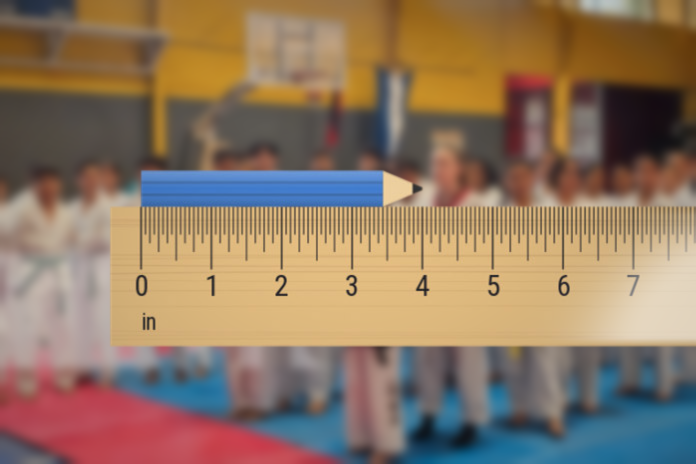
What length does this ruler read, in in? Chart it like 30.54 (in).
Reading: 4 (in)
